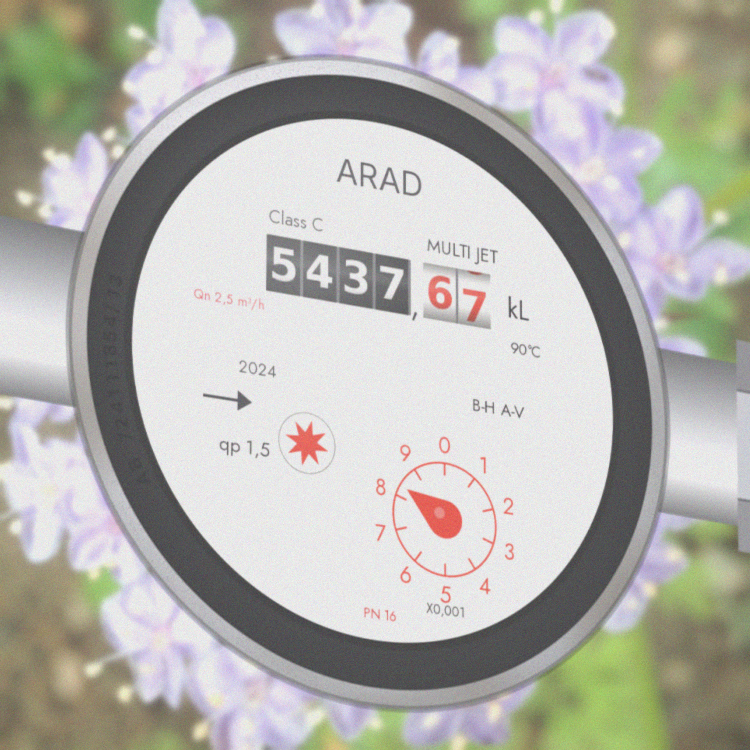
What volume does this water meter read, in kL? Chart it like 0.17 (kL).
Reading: 5437.668 (kL)
